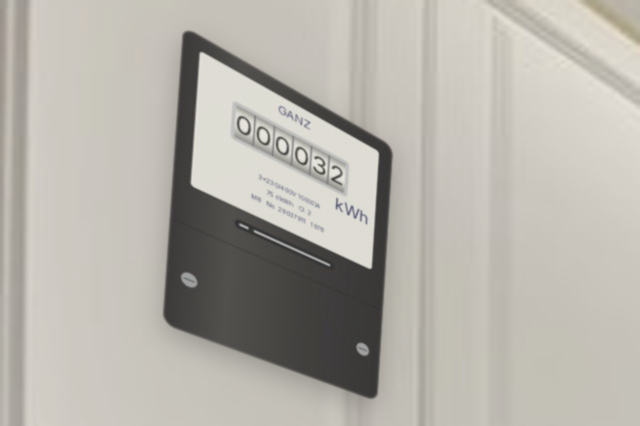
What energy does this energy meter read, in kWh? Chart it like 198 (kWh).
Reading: 32 (kWh)
